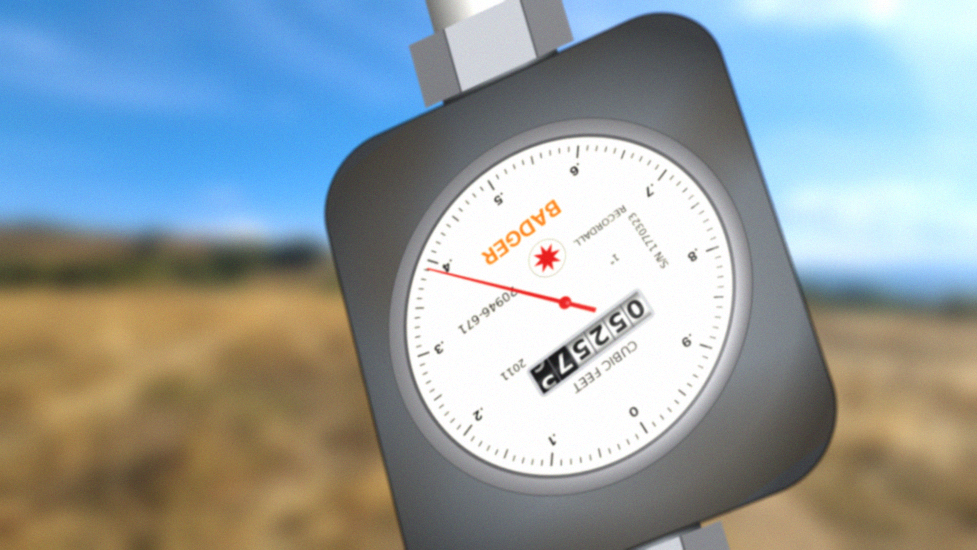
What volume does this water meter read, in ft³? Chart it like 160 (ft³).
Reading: 52575.39 (ft³)
